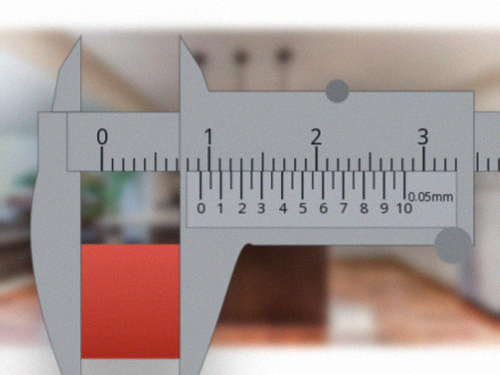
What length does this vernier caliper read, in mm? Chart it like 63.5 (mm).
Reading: 9.2 (mm)
